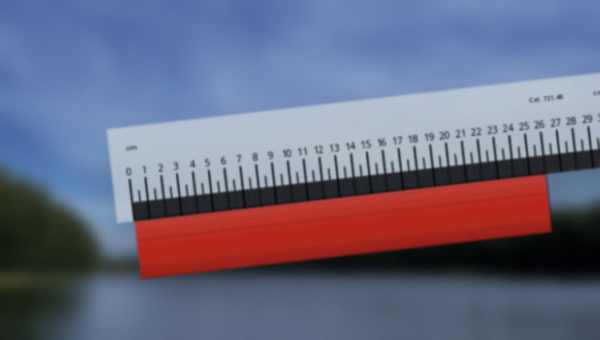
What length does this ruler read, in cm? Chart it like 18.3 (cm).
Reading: 26 (cm)
